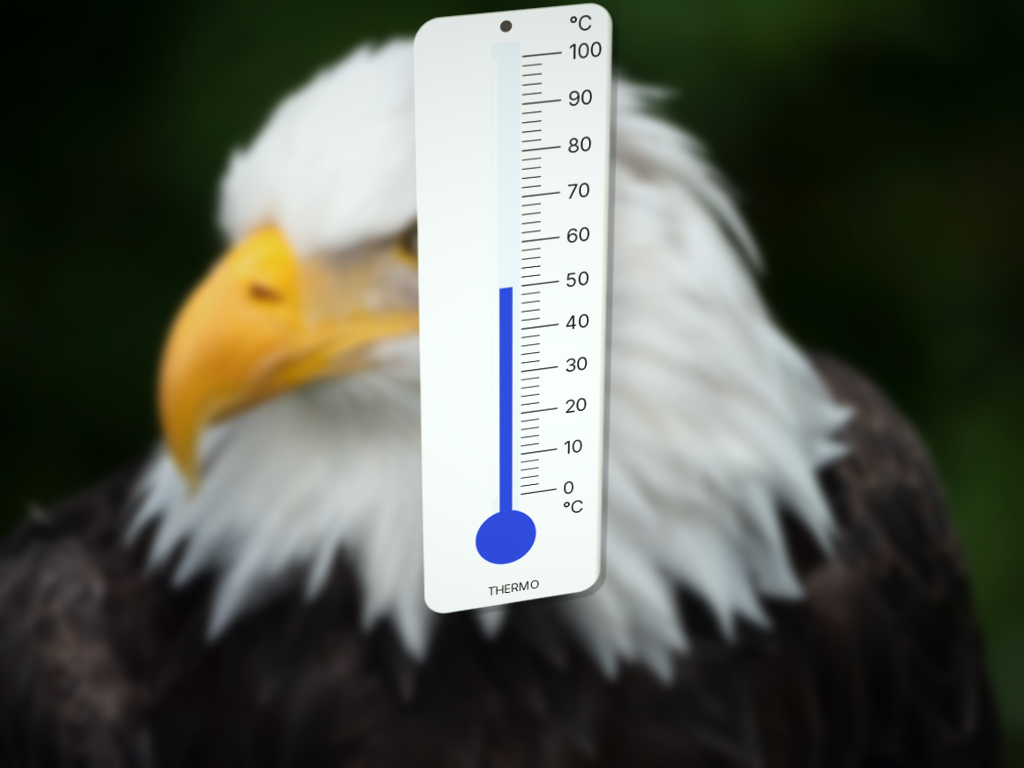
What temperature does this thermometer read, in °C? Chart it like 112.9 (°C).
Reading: 50 (°C)
